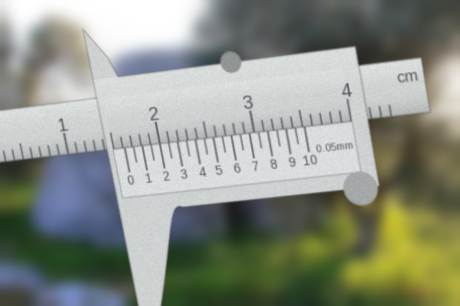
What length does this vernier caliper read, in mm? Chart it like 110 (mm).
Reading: 16.2 (mm)
